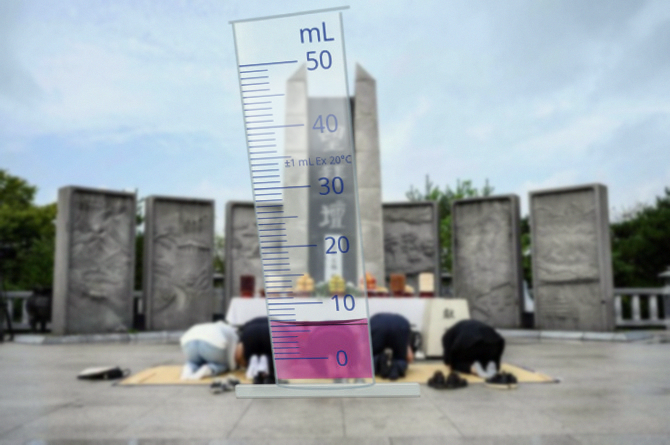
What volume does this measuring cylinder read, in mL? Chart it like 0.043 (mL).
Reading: 6 (mL)
